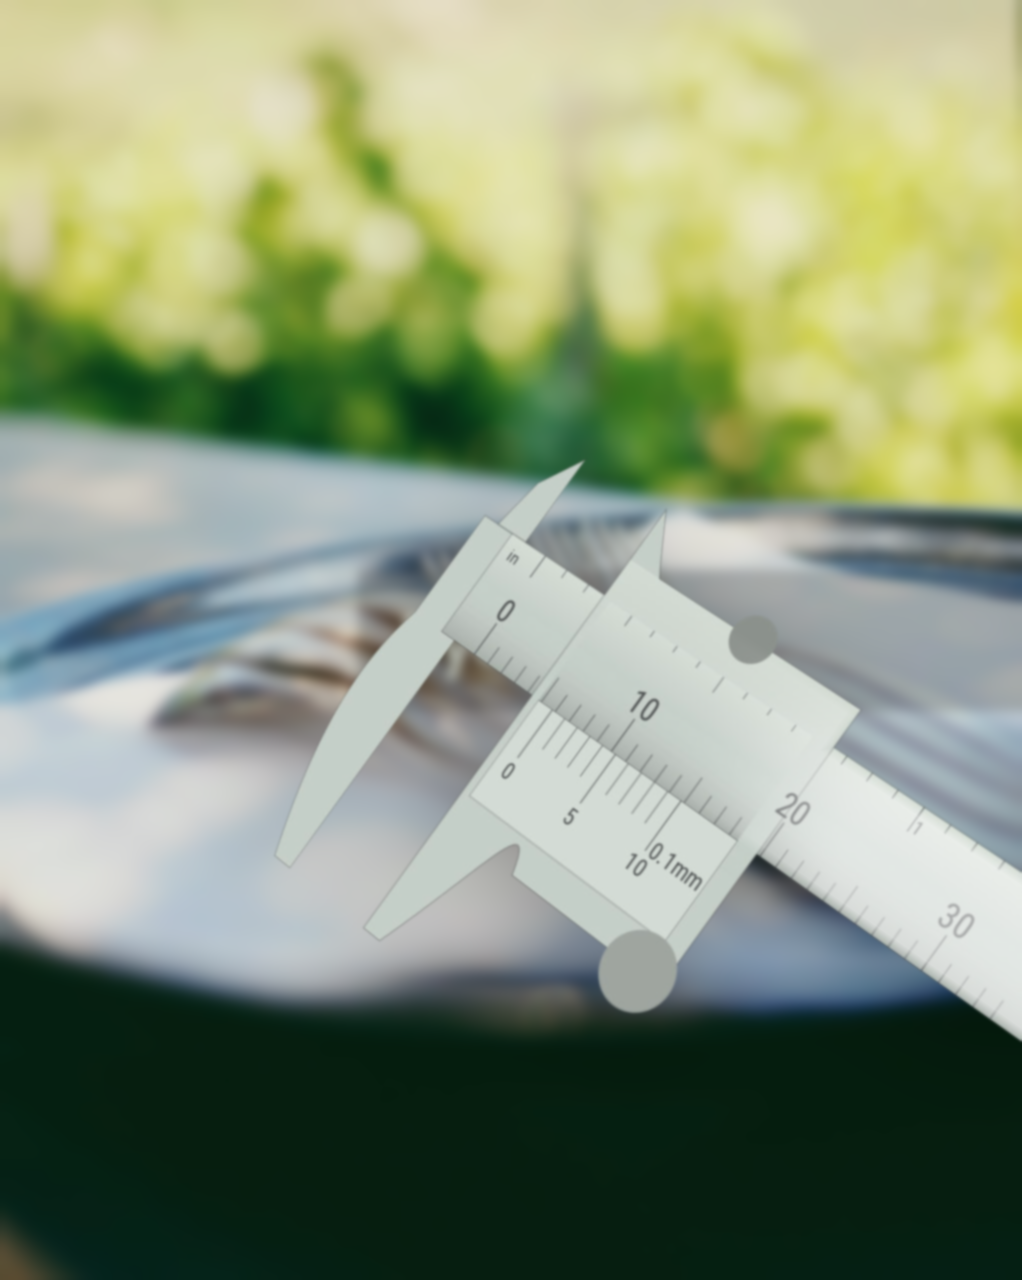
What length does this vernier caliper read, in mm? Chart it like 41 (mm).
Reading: 5.8 (mm)
